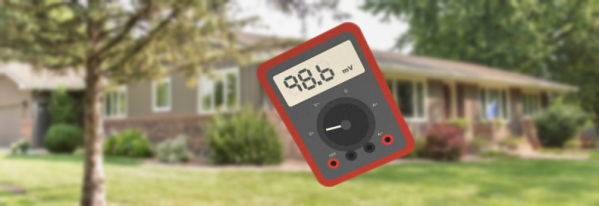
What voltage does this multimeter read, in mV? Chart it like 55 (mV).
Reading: 98.6 (mV)
